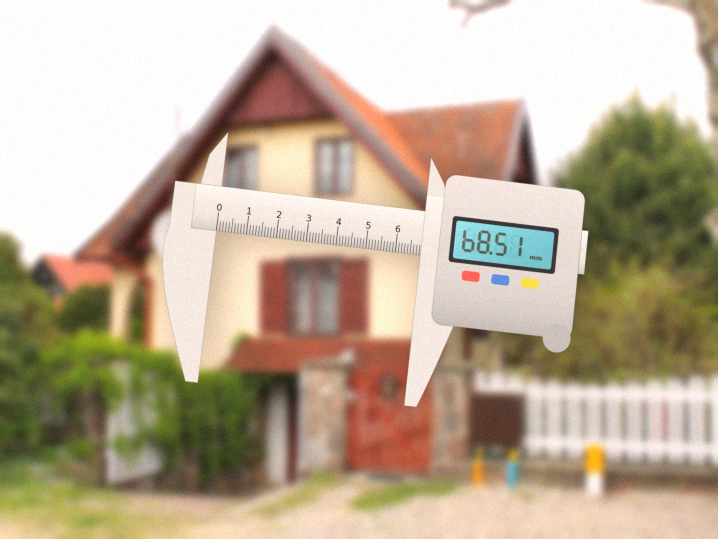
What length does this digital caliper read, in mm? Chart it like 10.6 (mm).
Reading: 68.51 (mm)
